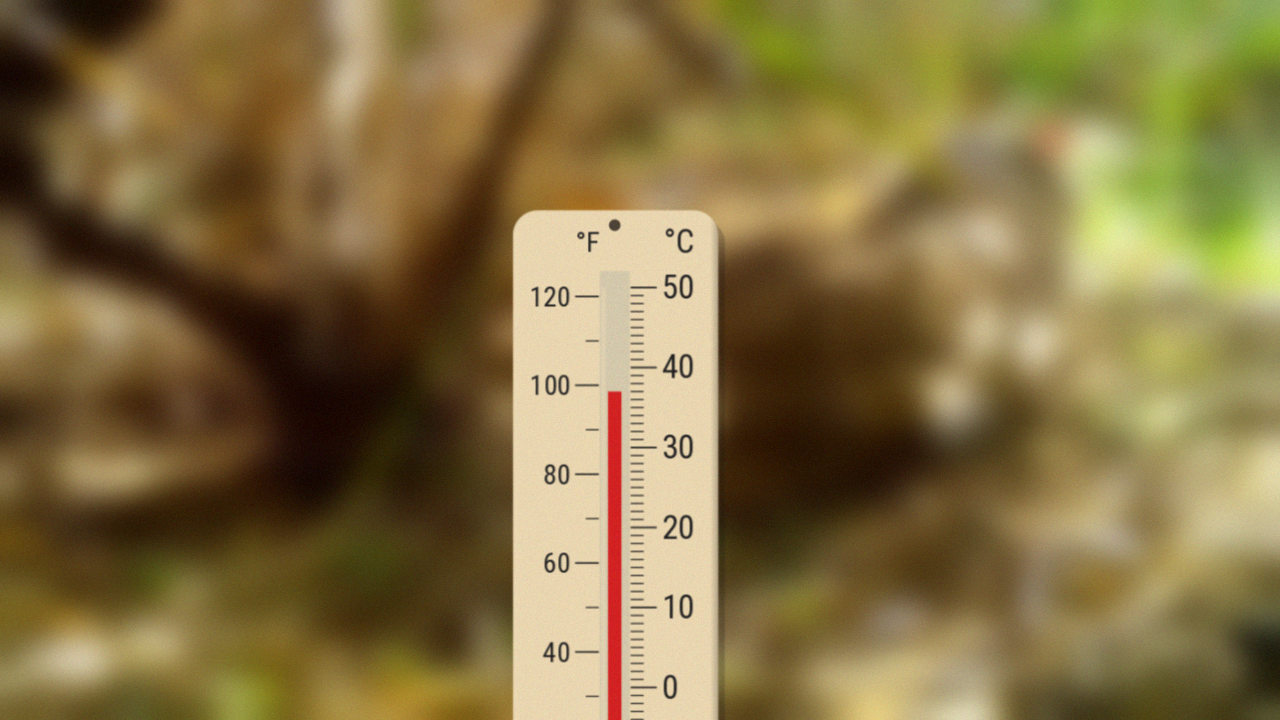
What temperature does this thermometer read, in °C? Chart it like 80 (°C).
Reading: 37 (°C)
